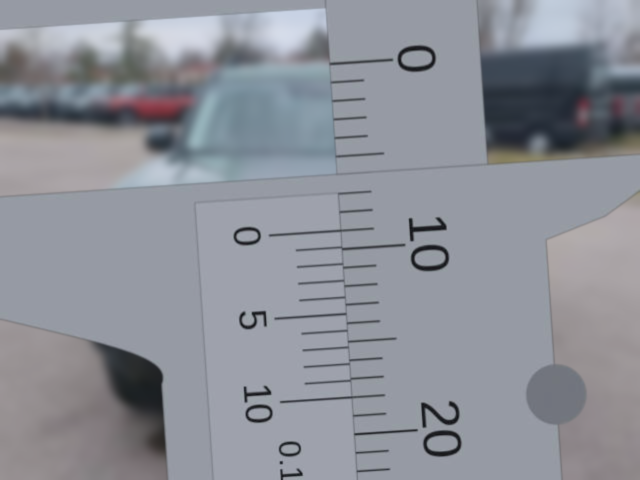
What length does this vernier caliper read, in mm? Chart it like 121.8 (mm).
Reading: 9.0 (mm)
